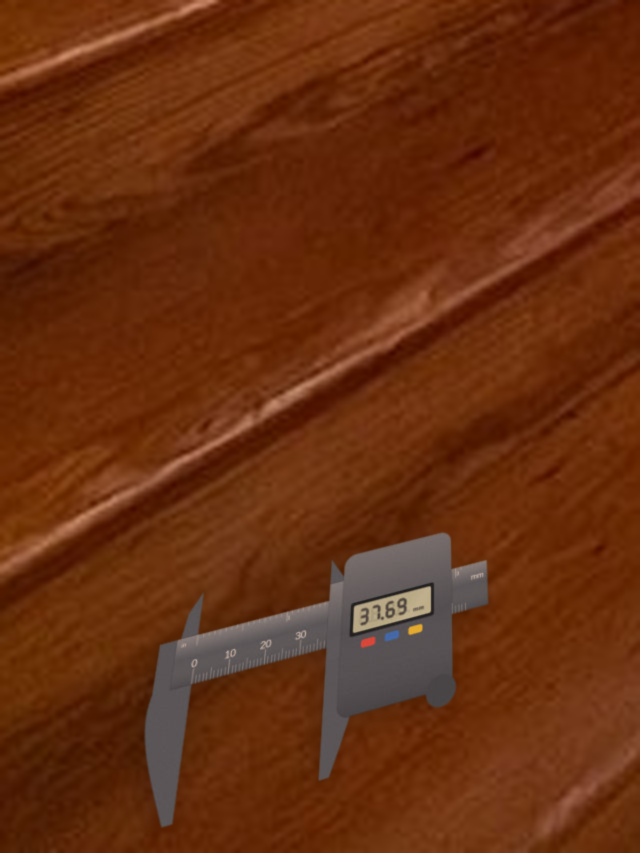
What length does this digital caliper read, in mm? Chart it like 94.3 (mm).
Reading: 37.69 (mm)
